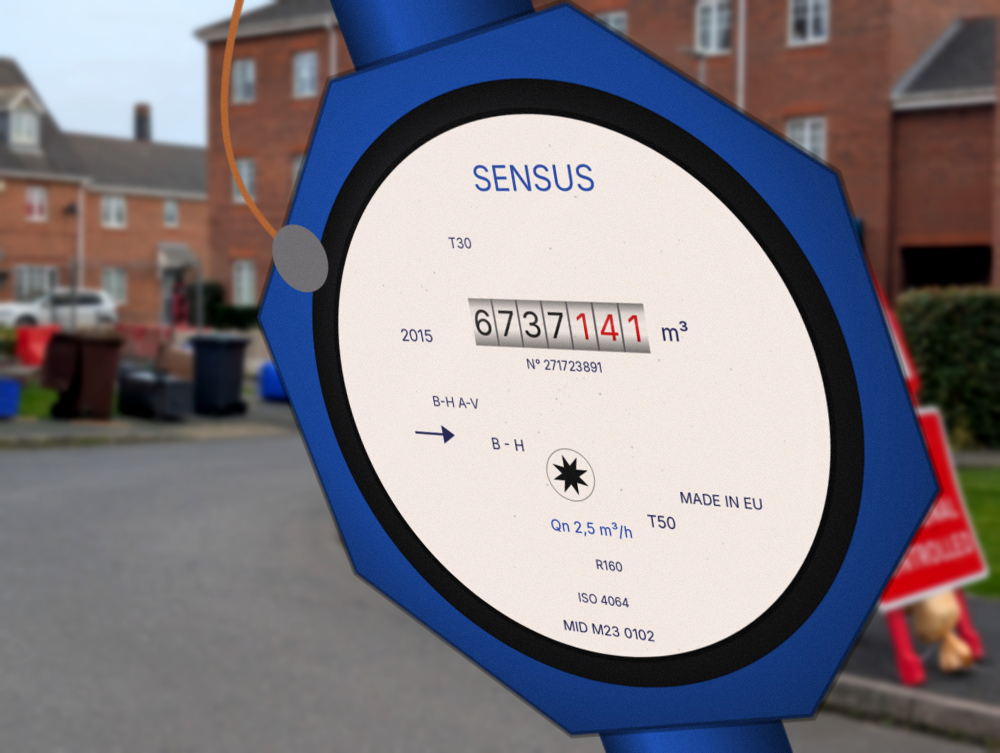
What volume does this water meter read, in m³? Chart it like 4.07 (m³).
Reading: 6737.141 (m³)
